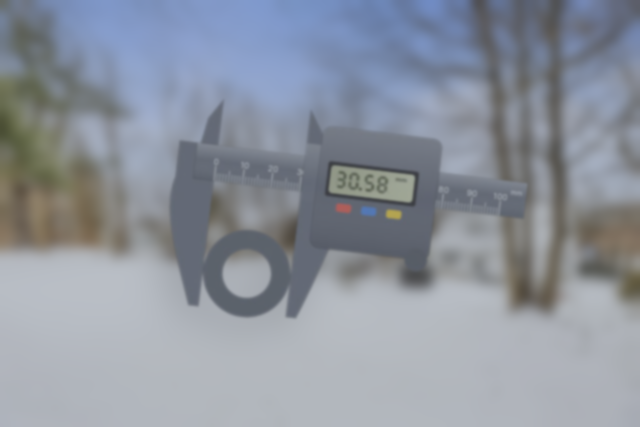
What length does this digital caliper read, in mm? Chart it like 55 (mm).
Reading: 30.58 (mm)
